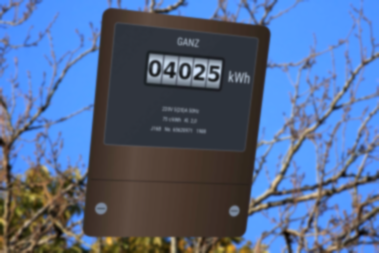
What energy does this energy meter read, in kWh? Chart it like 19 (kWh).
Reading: 4025 (kWh)
